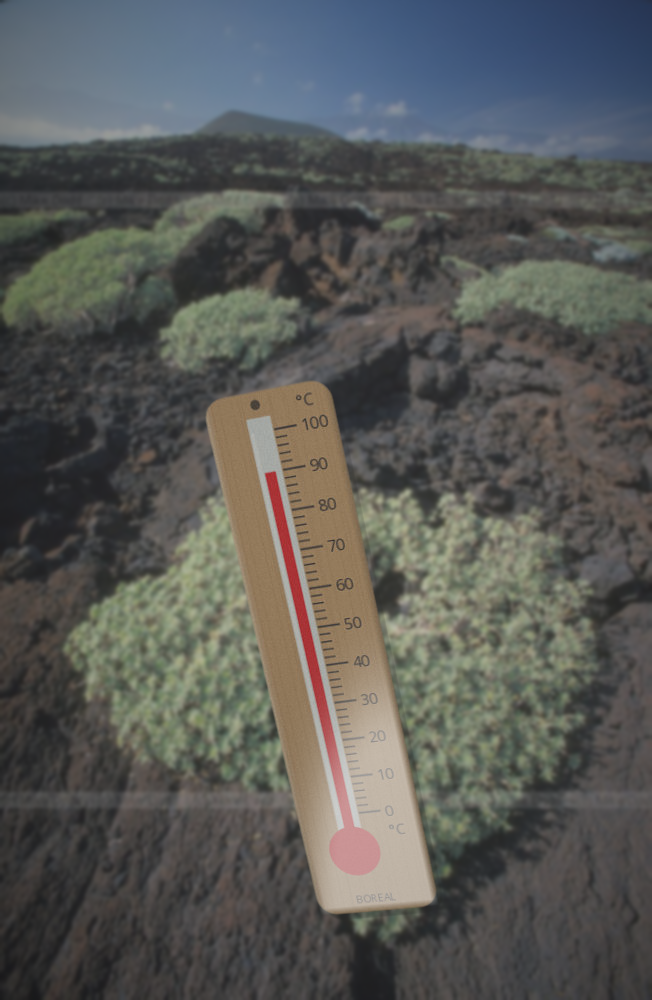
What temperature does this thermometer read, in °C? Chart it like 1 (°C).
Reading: 90 (°C)
